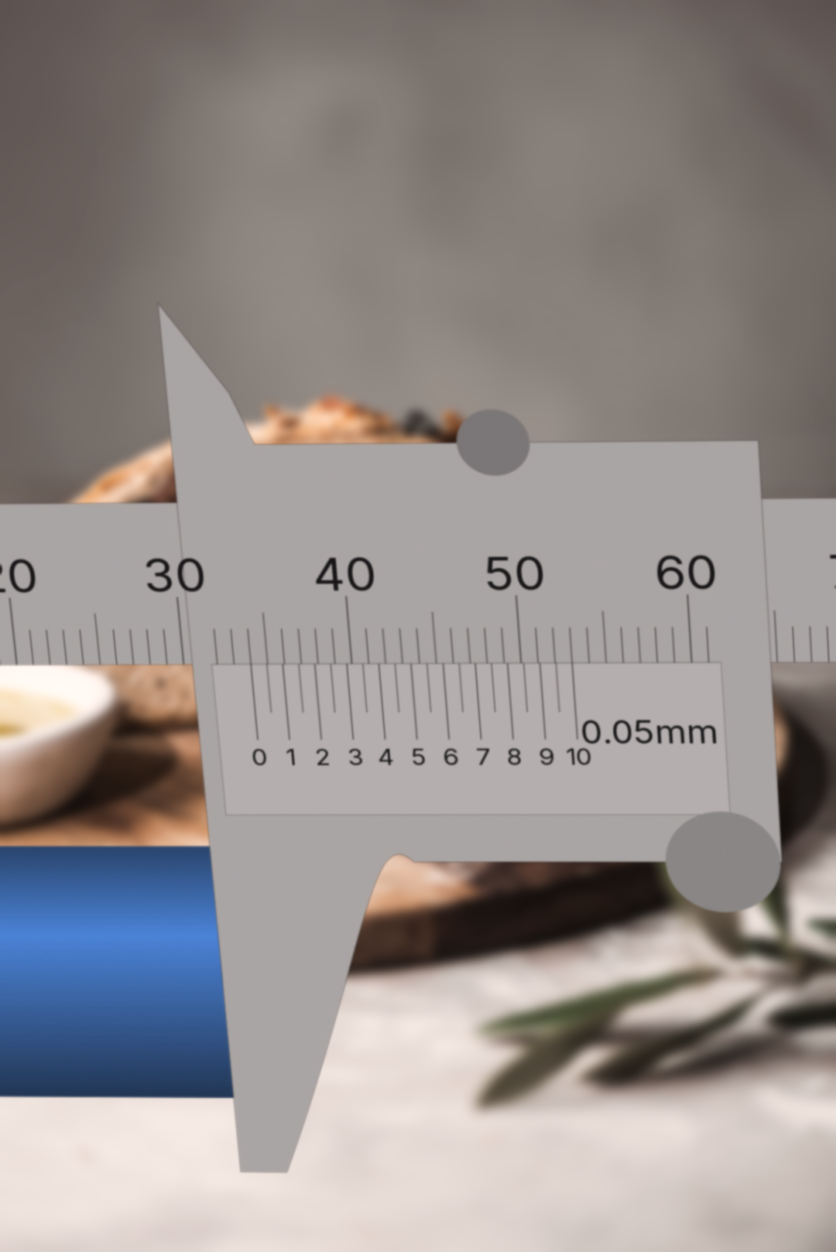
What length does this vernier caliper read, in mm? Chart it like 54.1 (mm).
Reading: 34.0 (mm)
